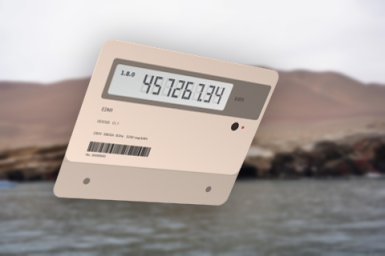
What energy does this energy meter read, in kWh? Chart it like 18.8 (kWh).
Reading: 457267.34 (kWh)
